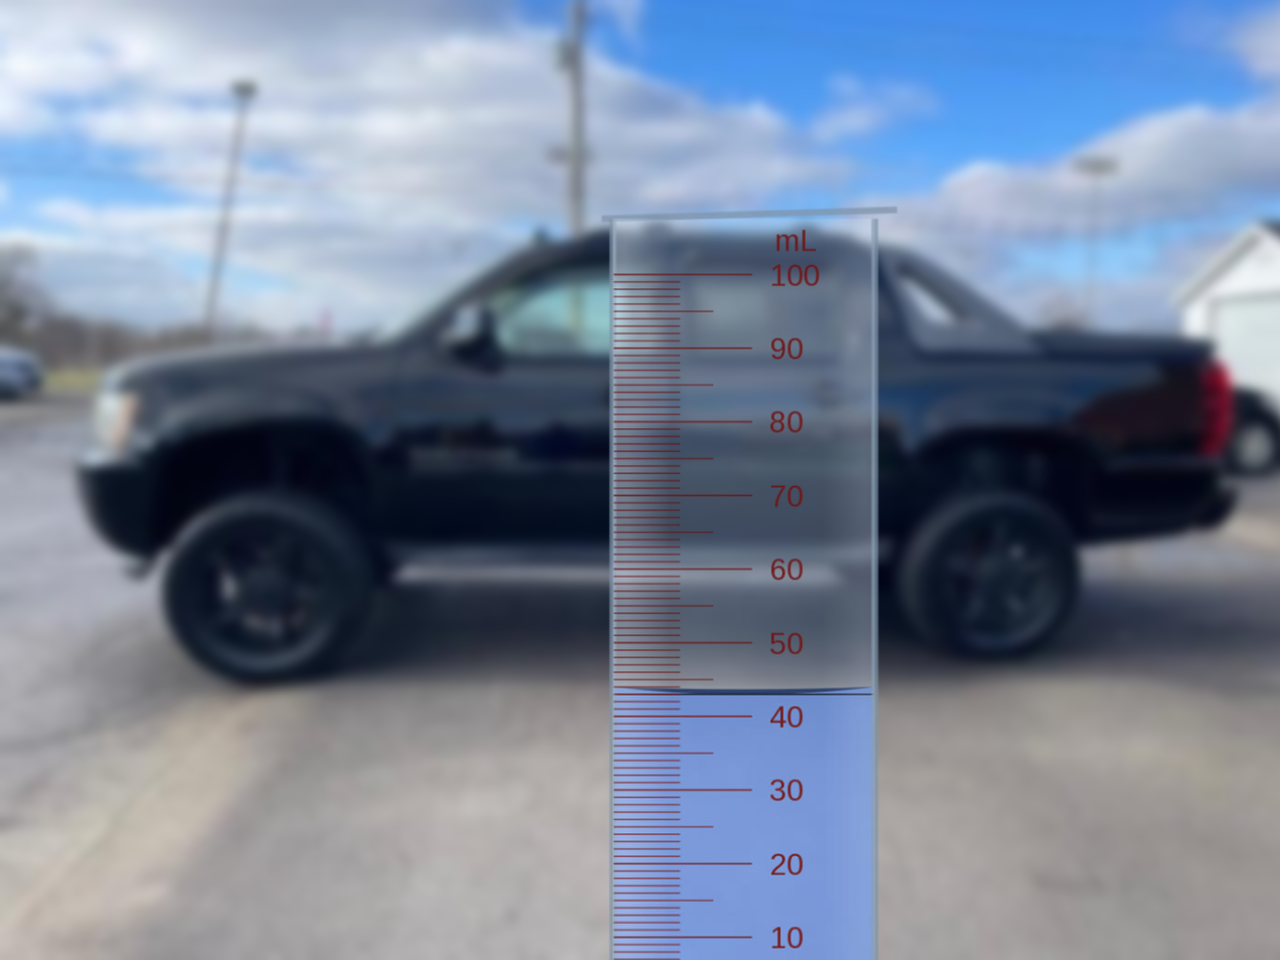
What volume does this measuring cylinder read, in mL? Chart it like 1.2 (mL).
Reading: 43 (mL)
